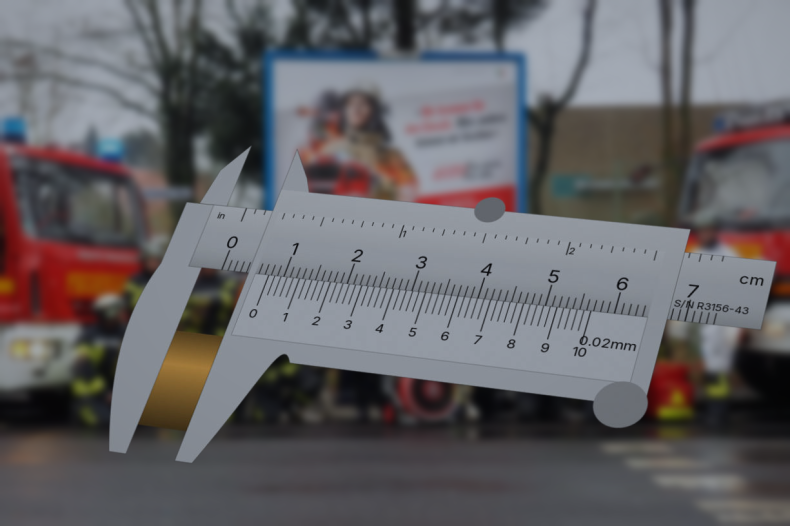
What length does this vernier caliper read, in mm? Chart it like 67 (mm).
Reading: 7.6 (mm)
